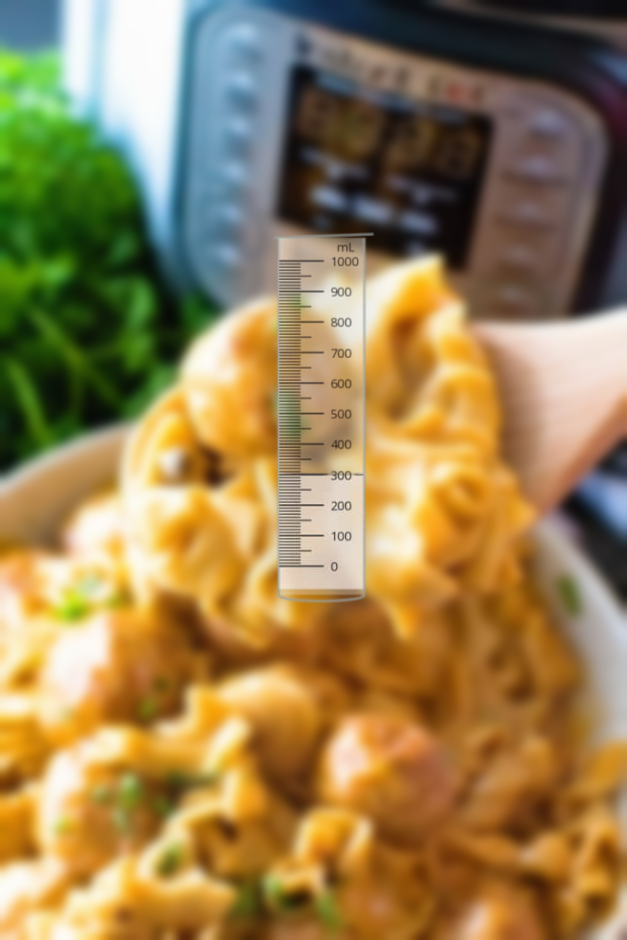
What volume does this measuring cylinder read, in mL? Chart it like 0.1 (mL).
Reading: 300 (mL)
